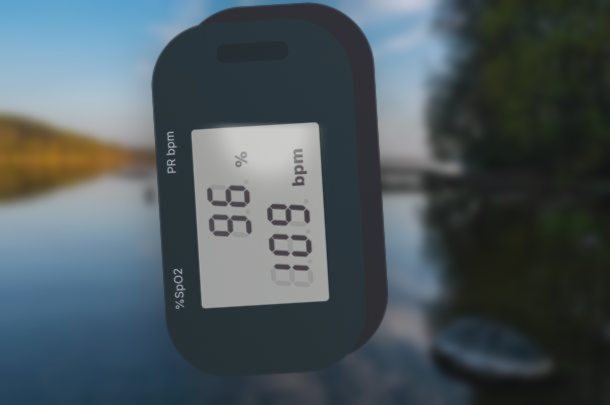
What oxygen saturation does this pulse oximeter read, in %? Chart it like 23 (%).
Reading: 96 (%)
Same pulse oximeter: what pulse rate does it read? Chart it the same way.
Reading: 109 (bpm)
